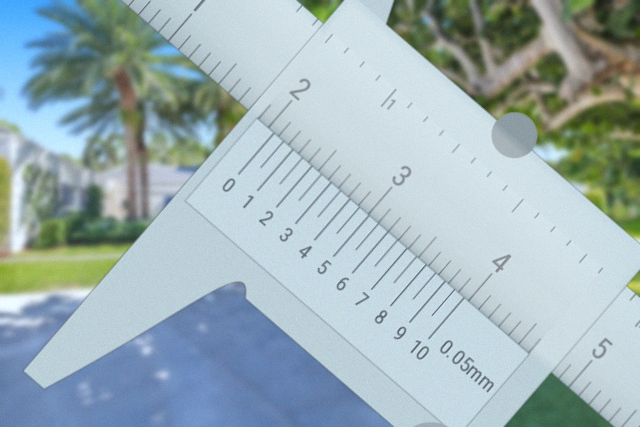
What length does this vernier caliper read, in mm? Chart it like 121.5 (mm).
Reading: 20.6 (mm)
